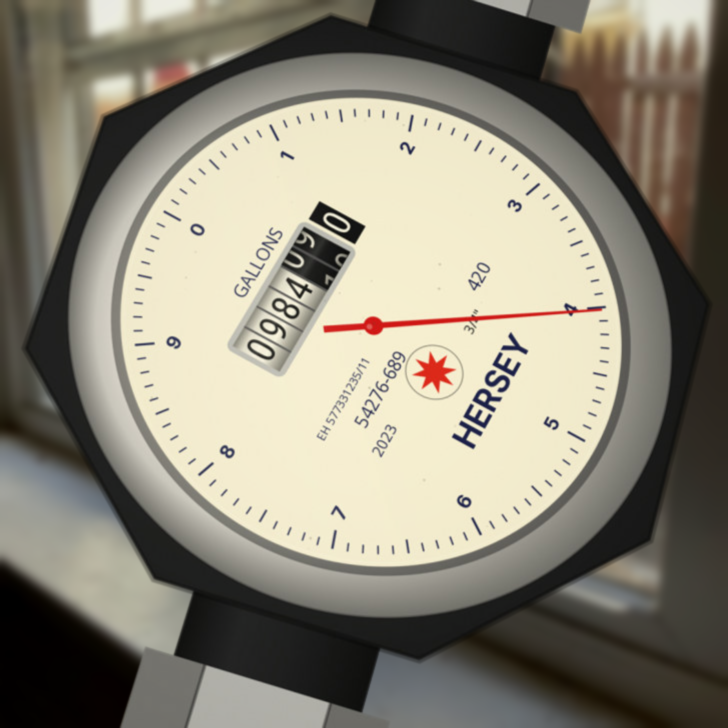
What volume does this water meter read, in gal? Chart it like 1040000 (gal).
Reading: 984094.0 (gal)
